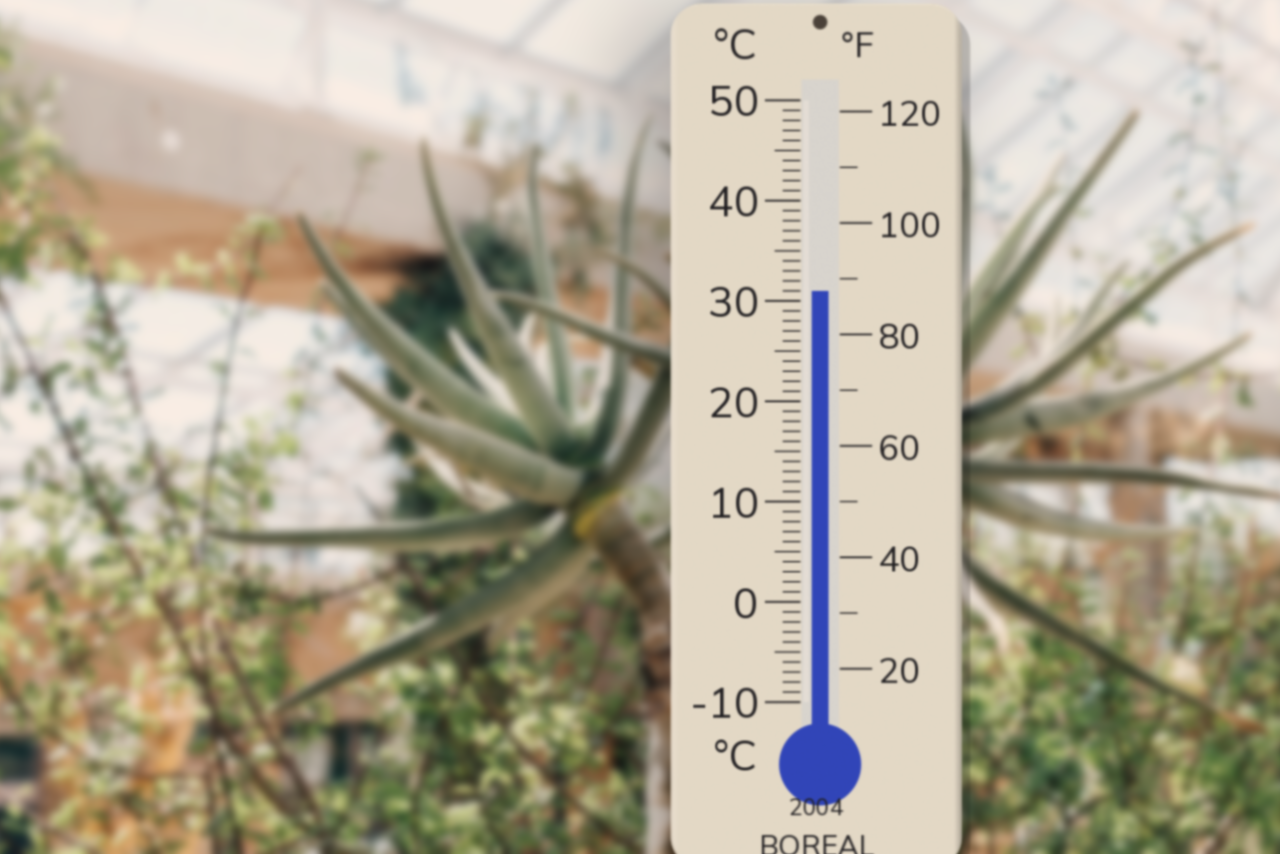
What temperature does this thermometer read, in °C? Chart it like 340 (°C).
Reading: 31 (°C)
